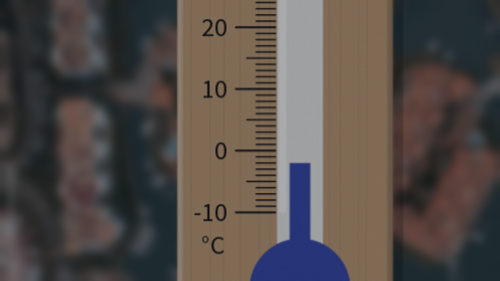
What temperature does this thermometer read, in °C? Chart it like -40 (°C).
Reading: -2 (°C)
